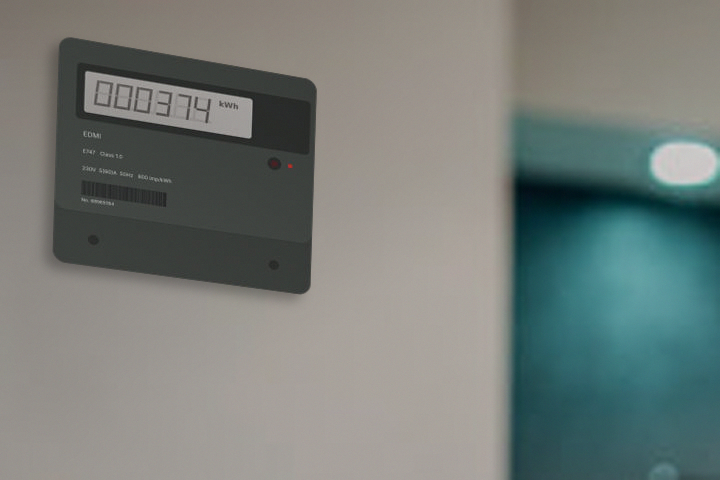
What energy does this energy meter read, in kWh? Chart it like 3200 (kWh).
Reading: 374 (kWh)
